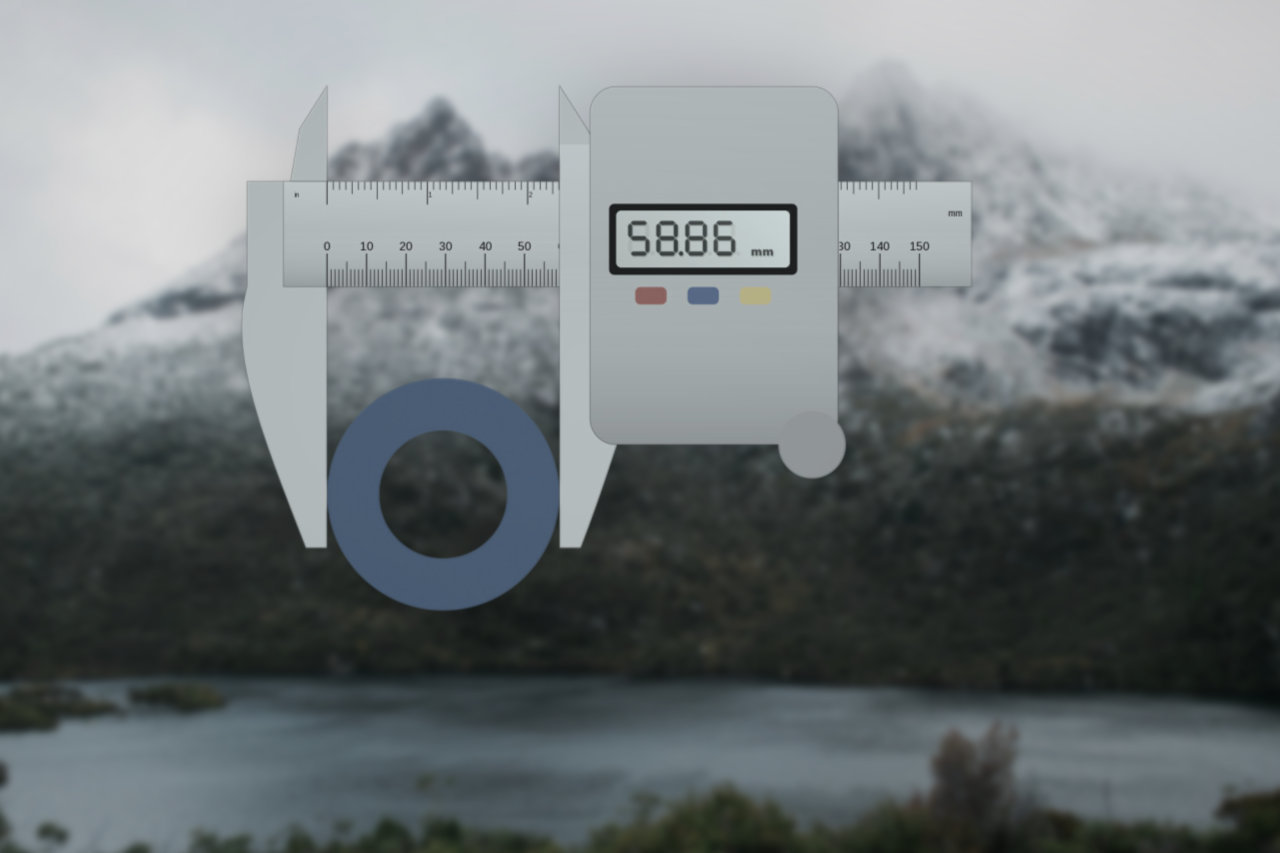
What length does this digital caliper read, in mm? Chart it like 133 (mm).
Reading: 58.86 (mm)
